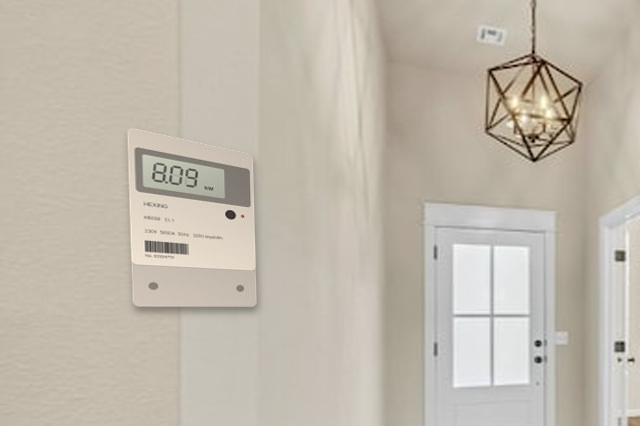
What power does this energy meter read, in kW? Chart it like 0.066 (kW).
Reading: 8.09 (kW)
